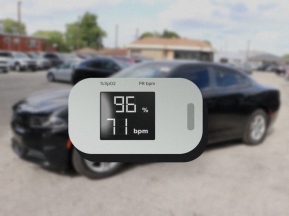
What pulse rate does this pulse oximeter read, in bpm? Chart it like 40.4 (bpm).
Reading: 71 (bpm)
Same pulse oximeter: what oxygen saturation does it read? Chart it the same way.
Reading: 96 (%)
